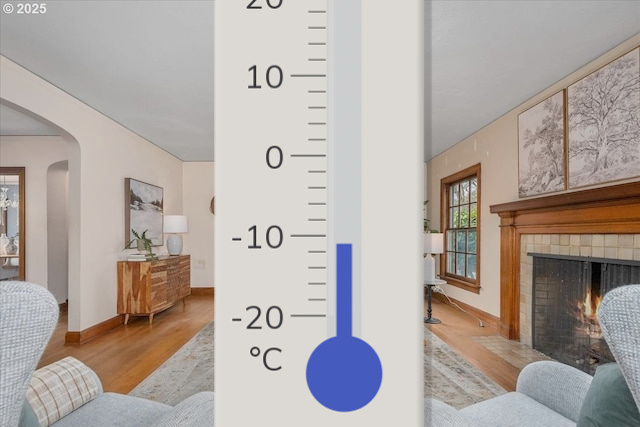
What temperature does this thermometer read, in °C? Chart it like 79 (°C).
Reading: -11 (°C)
